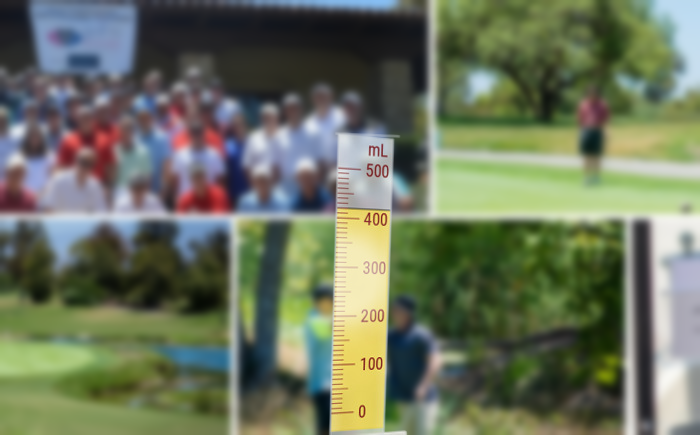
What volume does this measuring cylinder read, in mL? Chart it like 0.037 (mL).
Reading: 420 (mL)
